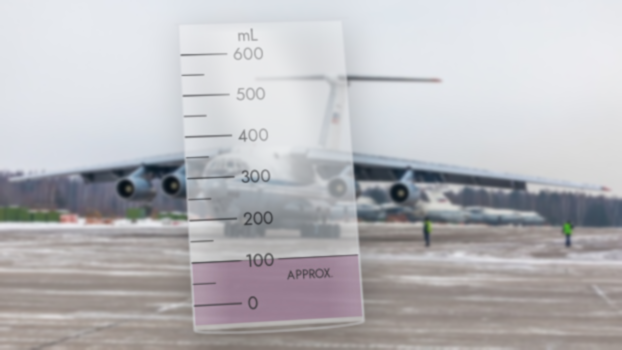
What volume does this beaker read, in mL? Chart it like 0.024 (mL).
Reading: 100 (mL)
